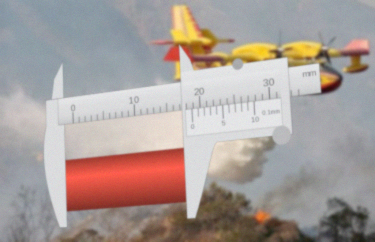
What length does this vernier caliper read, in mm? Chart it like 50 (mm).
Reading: 18.8 (mm)
